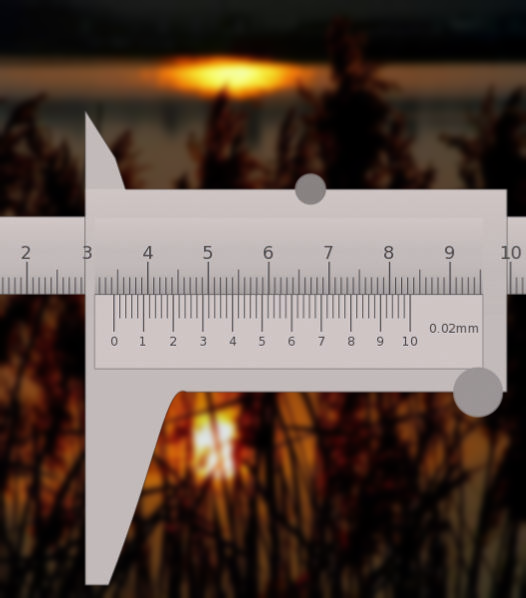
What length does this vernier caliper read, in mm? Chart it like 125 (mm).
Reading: 34.4 (mm)
